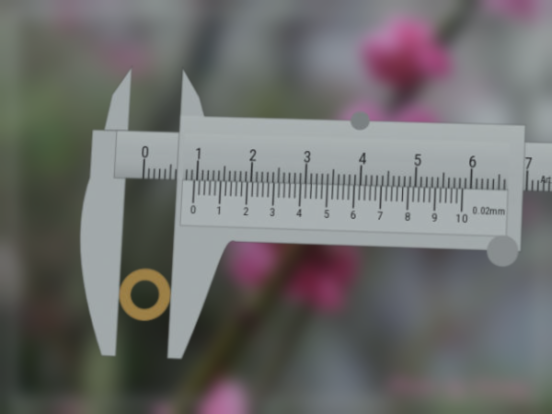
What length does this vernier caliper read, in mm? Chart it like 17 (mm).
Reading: 9.5 (mm)
